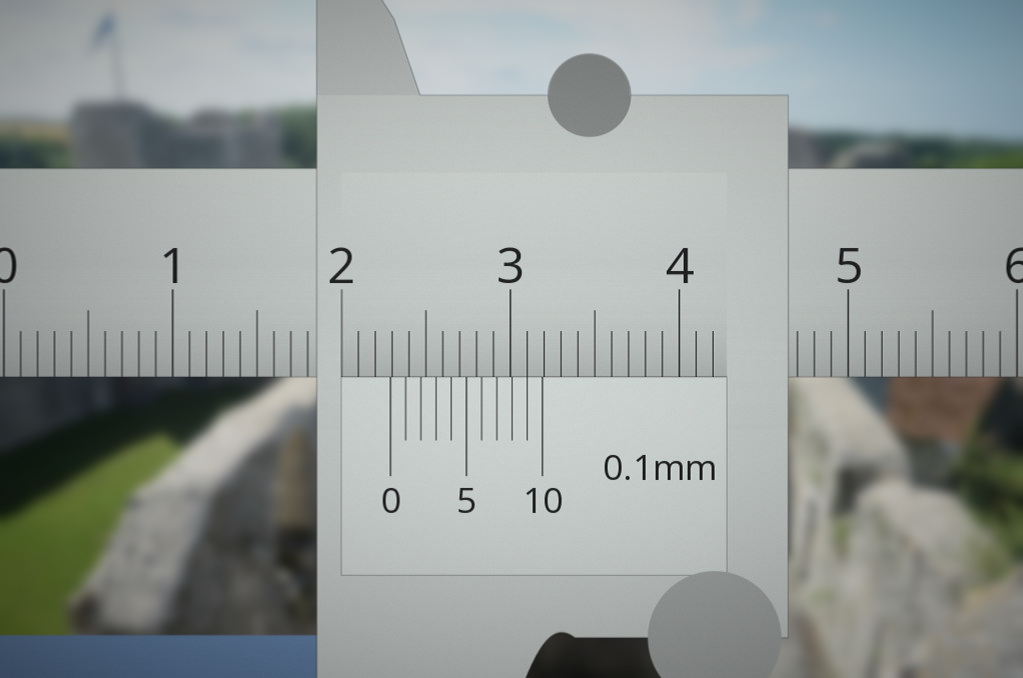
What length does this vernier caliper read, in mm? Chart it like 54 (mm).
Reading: 22.9 (mm)
